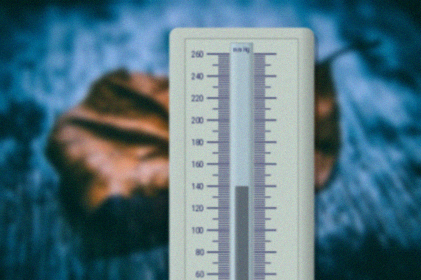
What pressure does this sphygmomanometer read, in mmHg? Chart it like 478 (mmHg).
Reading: 140 (mmHg)
